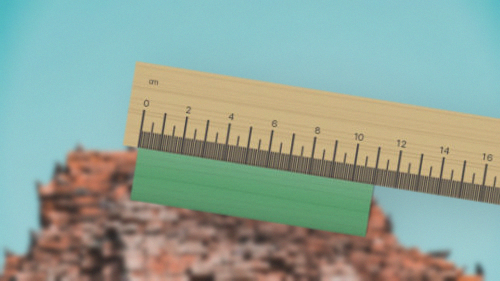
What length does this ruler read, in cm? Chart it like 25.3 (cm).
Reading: 11 (cm)
